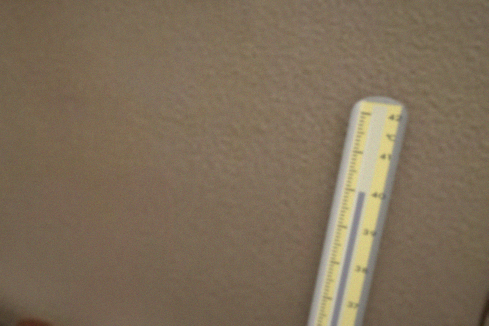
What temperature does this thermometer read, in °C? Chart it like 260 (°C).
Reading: 40 (°C)
